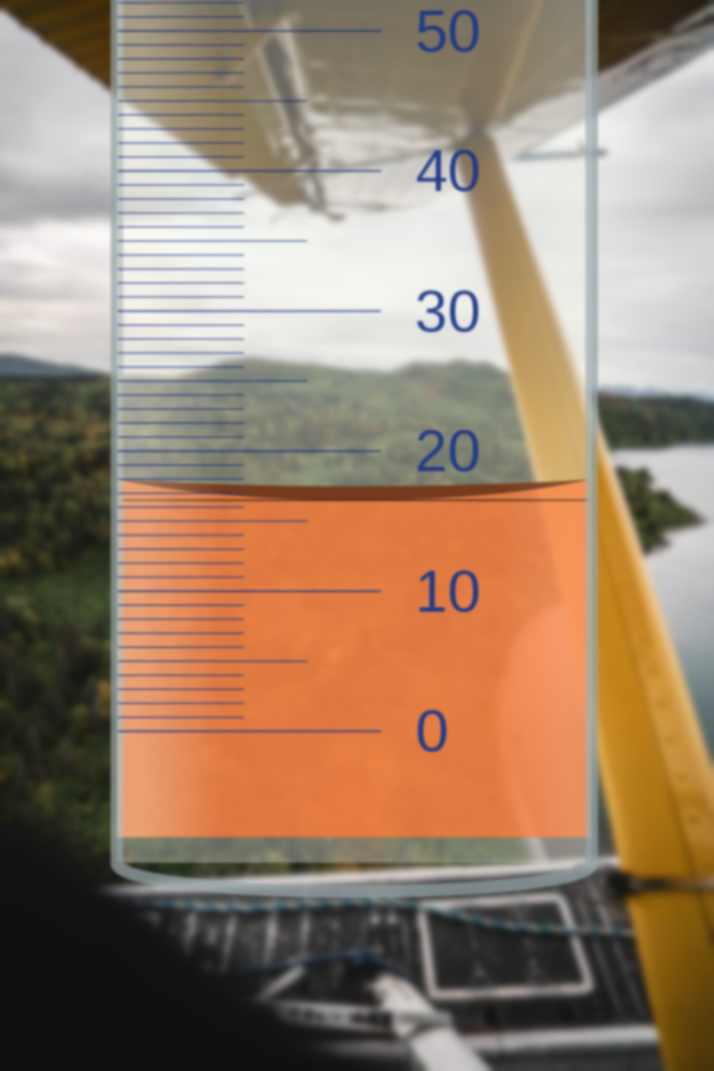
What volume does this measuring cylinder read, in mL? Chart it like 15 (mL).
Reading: 16.5 (mL)
